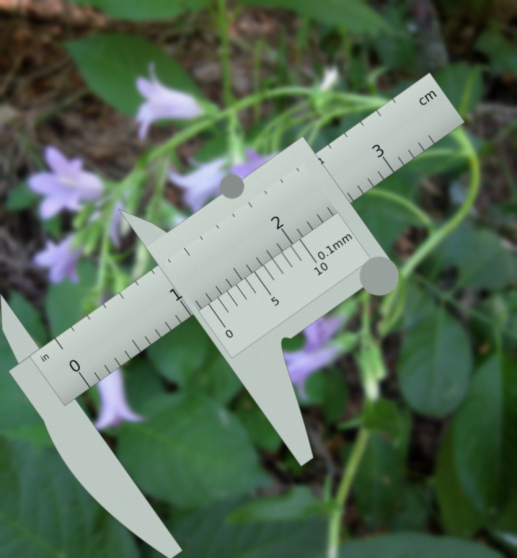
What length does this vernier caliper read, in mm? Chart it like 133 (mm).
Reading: 11.7 (mm)
